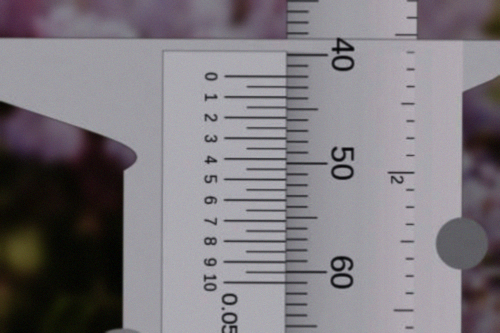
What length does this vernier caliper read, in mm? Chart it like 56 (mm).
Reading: 42.0 (mm)
